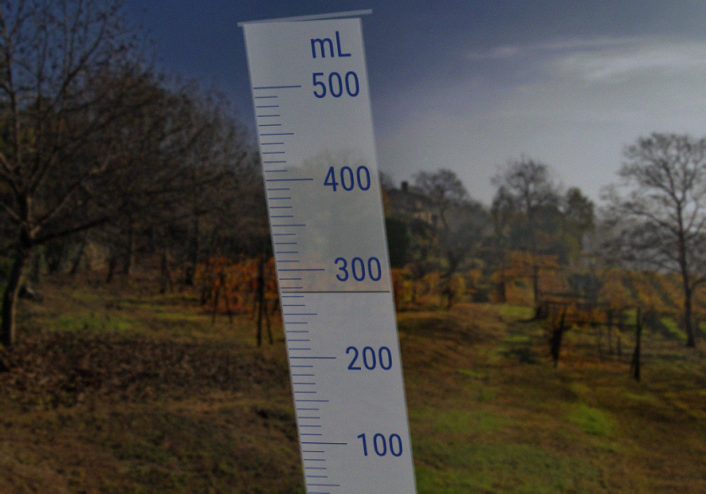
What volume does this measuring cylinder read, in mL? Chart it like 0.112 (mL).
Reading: 275 (mL)
